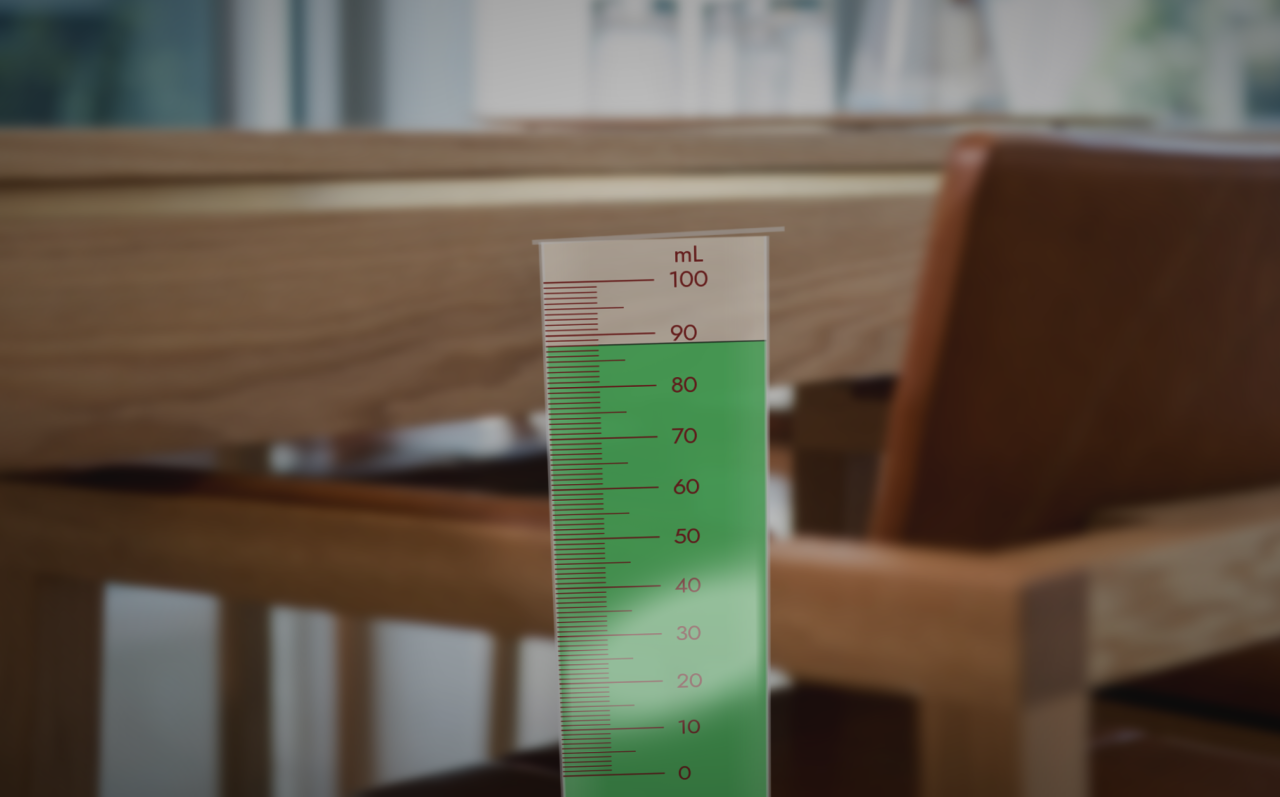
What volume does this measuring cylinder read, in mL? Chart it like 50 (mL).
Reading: 88 (mL)
